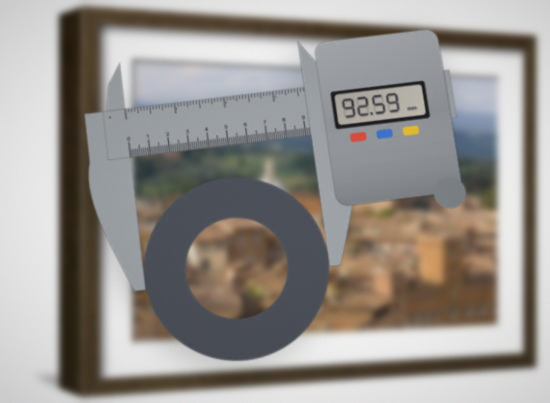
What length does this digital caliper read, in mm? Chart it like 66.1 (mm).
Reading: 92.59 (mm)
